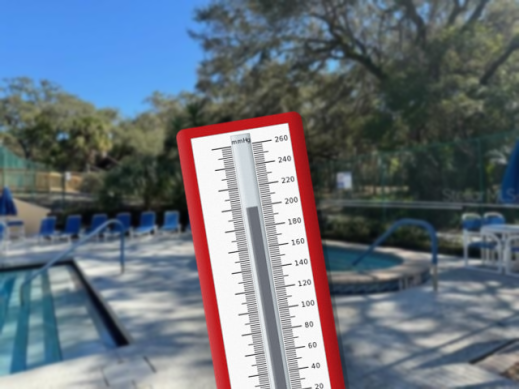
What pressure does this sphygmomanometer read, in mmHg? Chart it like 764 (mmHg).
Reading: 200 (mmHg)
